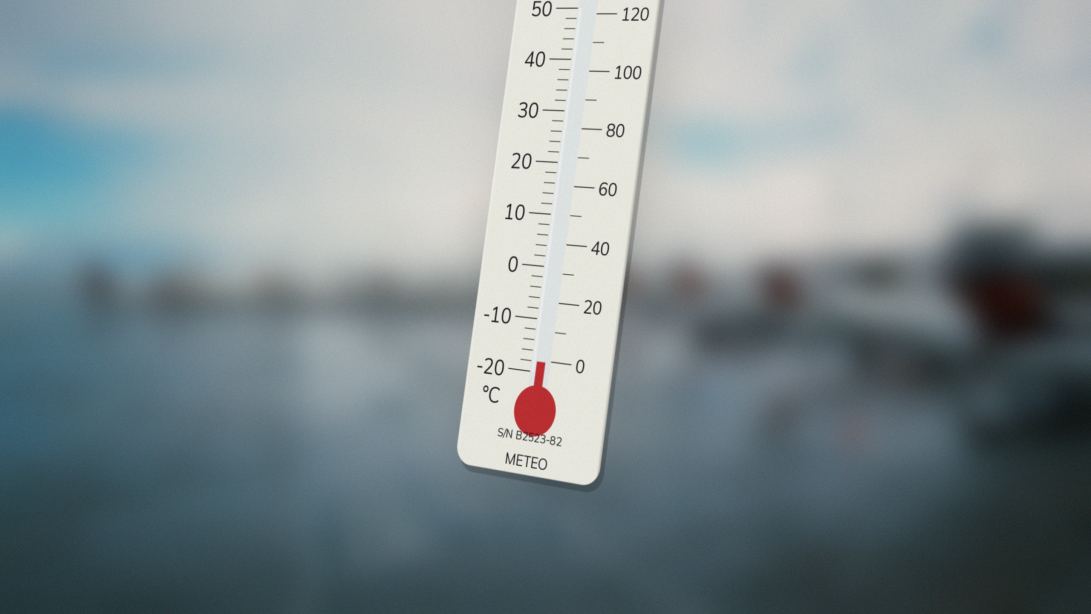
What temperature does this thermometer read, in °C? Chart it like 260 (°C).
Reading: -18 (°C)
